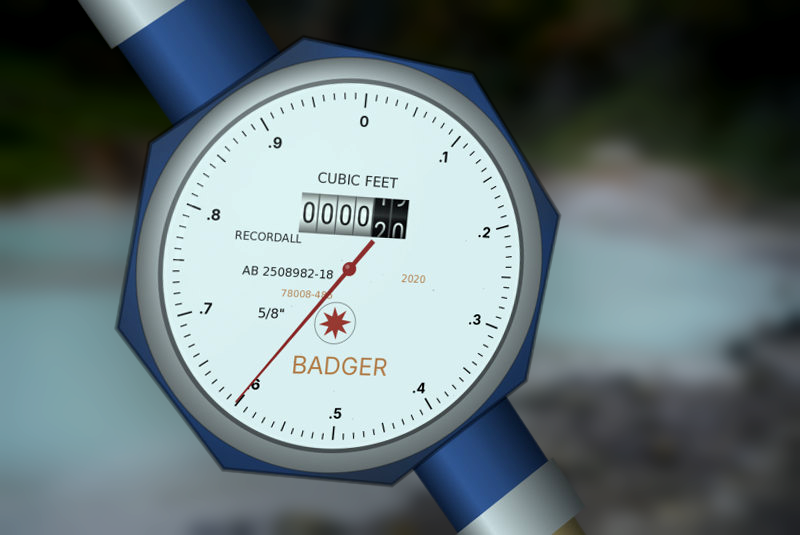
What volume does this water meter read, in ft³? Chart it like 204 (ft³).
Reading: 19.60 (ft³)
